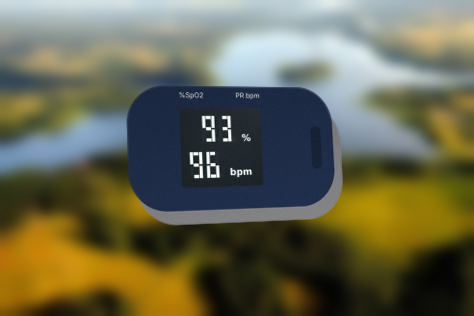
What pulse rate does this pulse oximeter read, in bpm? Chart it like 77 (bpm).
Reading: 96 (bpm)
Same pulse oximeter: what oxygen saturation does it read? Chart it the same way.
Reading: 93 (%)
